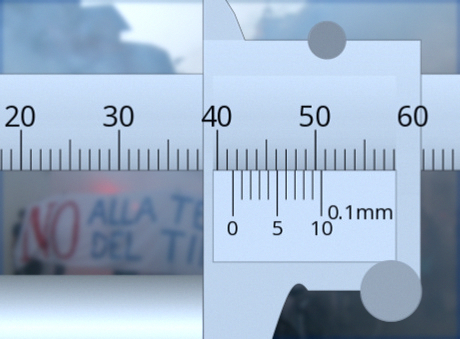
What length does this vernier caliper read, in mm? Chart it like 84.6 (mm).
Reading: 41.6 (mm)
